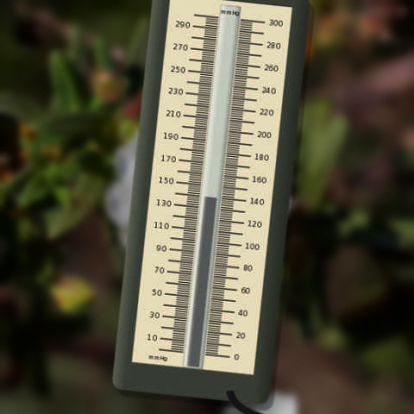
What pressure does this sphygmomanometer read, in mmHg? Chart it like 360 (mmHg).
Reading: 140 (mmHg)
